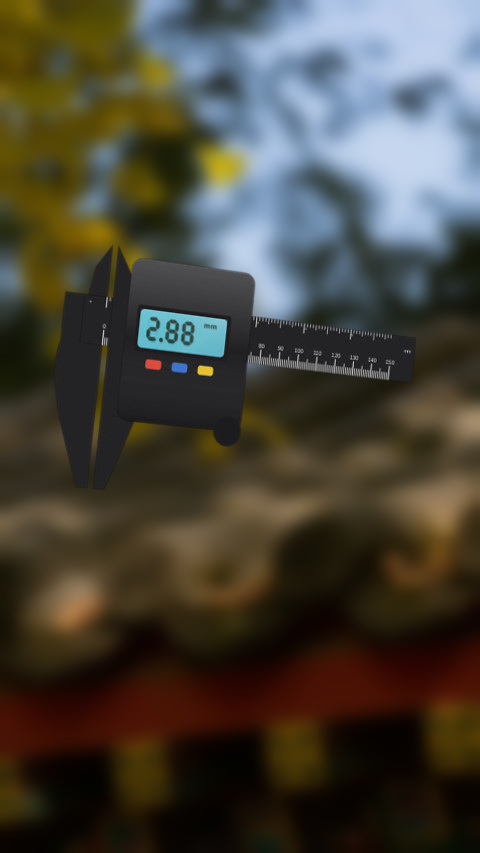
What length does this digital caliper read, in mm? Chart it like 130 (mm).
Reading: 2.88 (mm)
